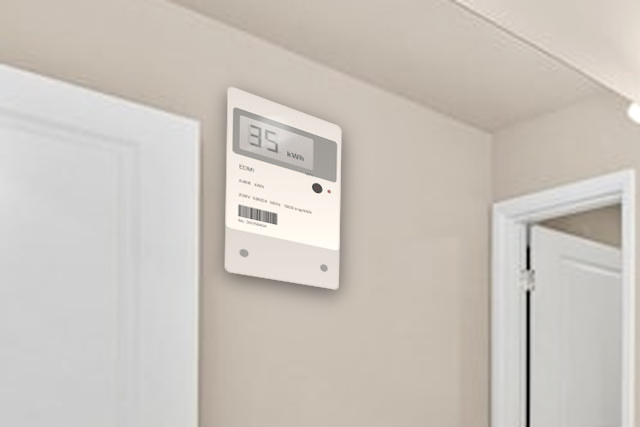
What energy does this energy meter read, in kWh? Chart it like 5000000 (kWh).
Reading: 35 (kWh)
